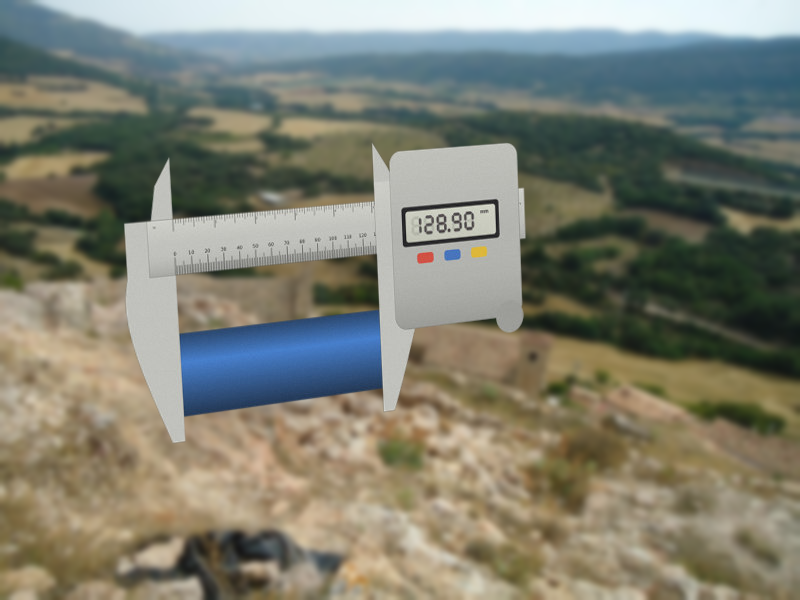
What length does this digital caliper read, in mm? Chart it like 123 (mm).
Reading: 128.90 (mm)
